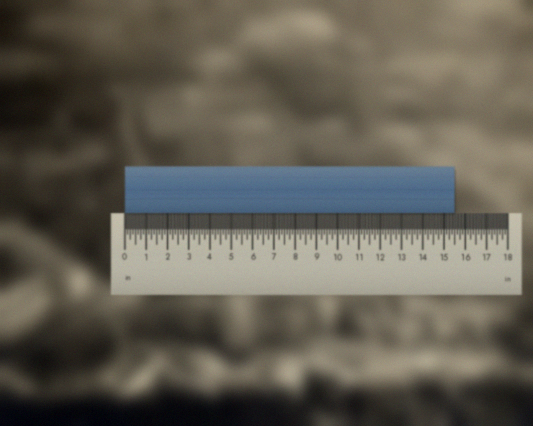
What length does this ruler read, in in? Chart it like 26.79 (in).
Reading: 15.5 (in)
